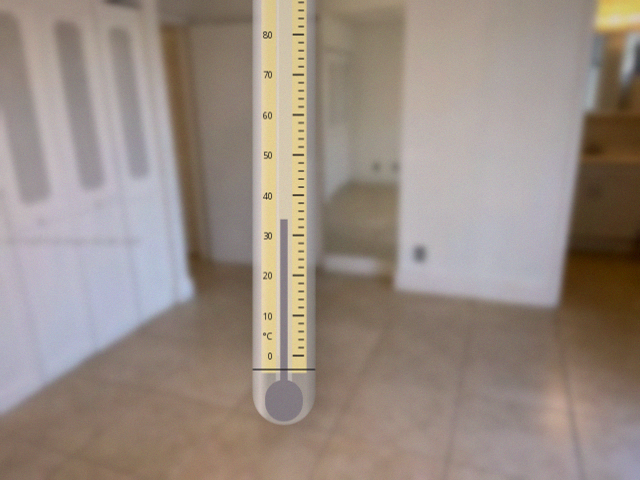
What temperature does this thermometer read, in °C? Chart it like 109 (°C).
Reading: 34 (°C)
